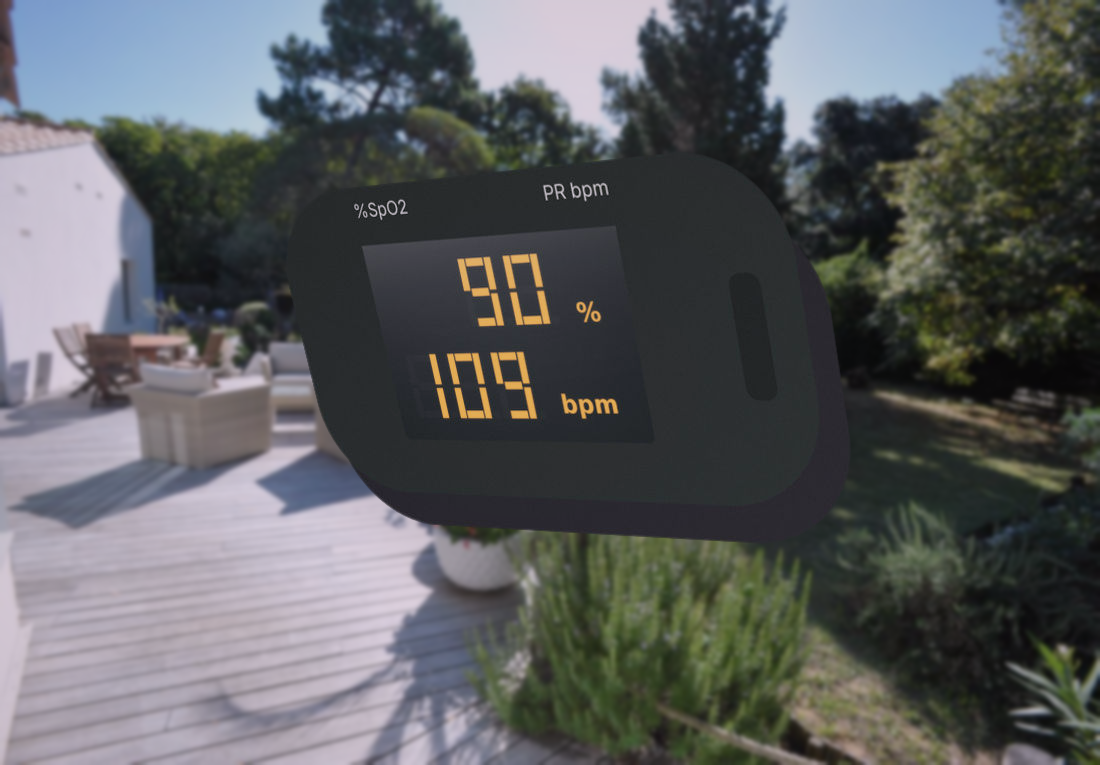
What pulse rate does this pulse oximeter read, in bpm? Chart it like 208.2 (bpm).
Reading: 109 (bpm)
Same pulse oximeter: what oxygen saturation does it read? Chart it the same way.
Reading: 90 (%)
